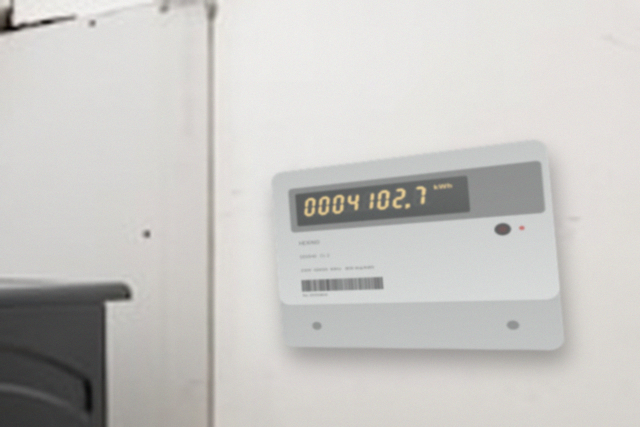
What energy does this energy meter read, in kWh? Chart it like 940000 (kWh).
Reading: 4102.7 (kWh)
